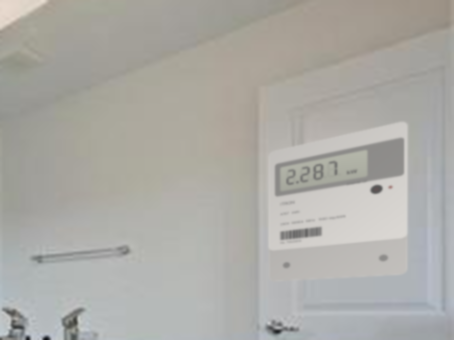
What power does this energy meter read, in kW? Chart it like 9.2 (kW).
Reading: 2.287 (kW)
